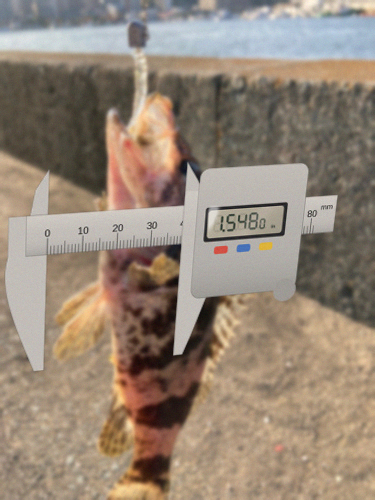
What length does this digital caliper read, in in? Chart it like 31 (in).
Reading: 1.5480 (in)
